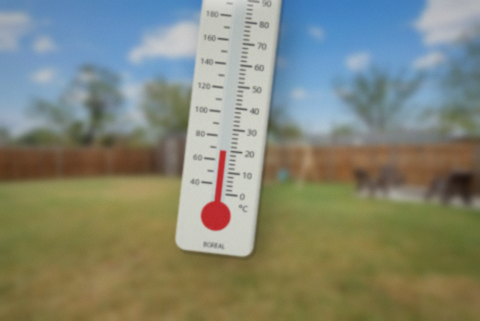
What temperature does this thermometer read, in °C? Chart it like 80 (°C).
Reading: 20 (°C)
